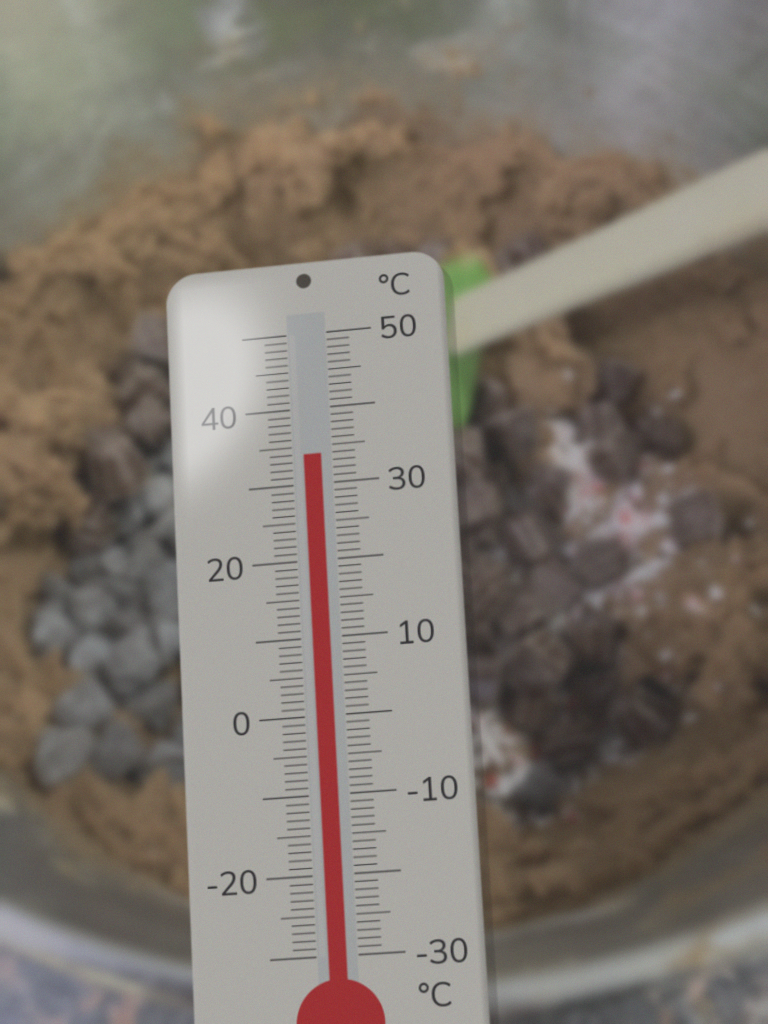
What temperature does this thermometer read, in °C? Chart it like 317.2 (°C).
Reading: 34 (°C)
